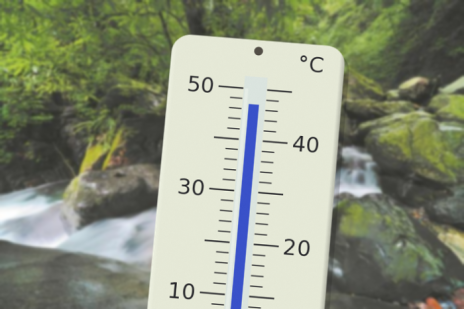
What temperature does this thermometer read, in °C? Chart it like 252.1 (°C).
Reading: 47 (°C)
